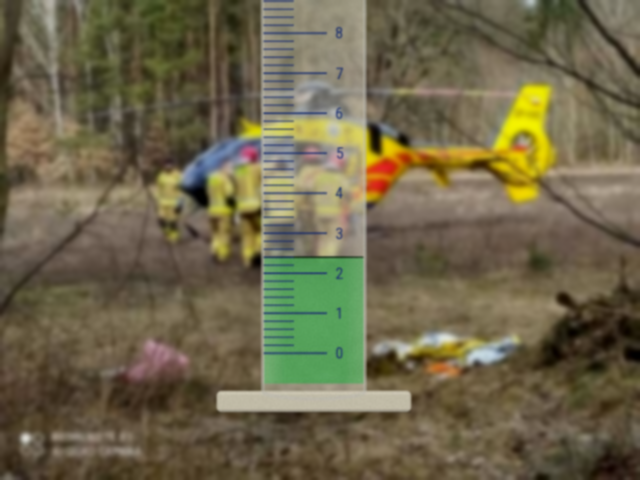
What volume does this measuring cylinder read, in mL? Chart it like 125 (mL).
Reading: 2.4 (mL)
